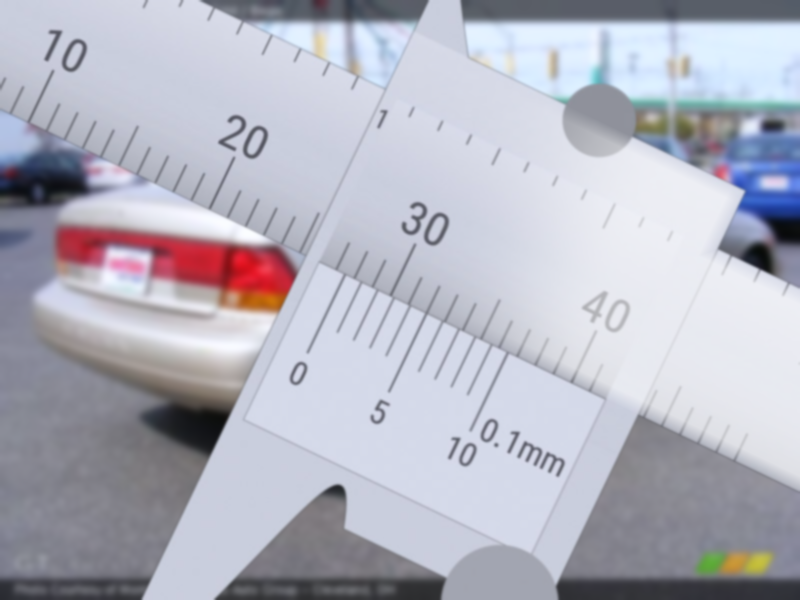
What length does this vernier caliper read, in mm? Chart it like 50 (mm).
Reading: 27.5 (mm)
